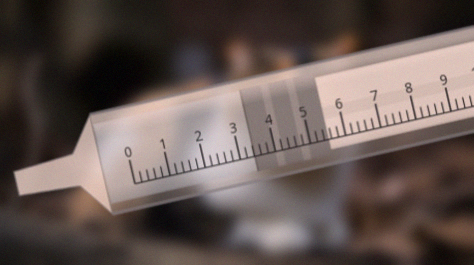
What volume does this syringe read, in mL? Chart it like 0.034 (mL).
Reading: 3.4 (mL)
